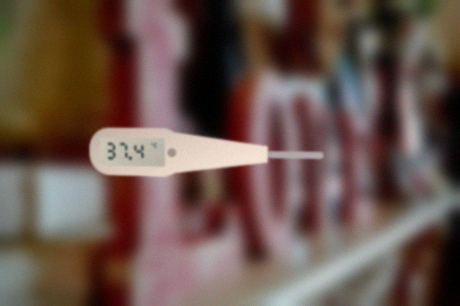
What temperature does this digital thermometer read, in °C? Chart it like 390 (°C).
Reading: 37.4 (°C)
